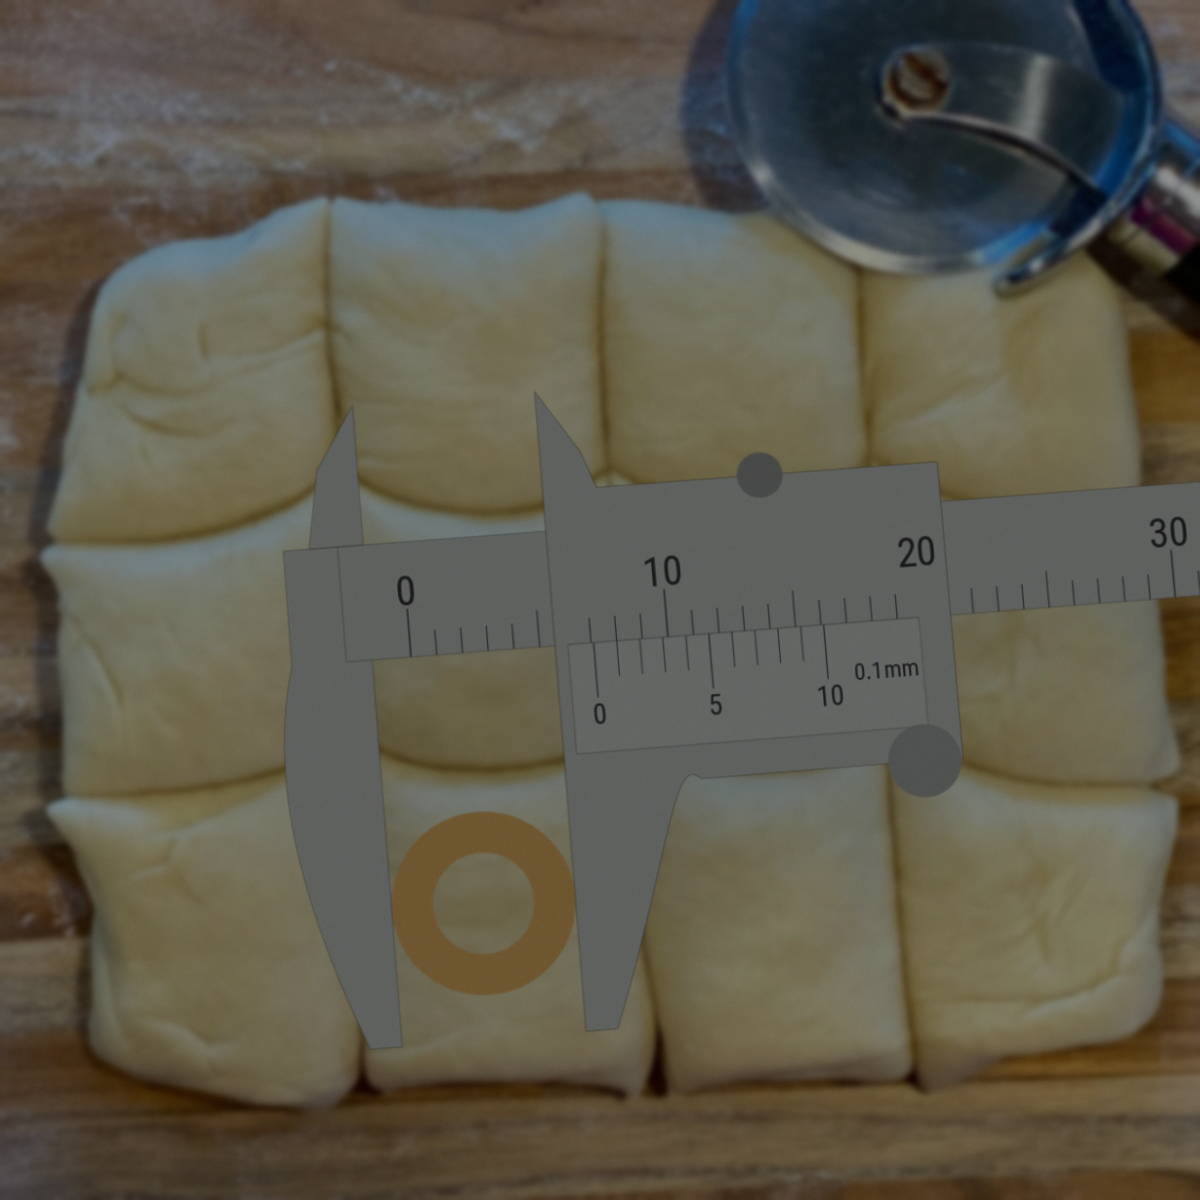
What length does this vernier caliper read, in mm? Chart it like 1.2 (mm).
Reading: 7.1 (mm)
